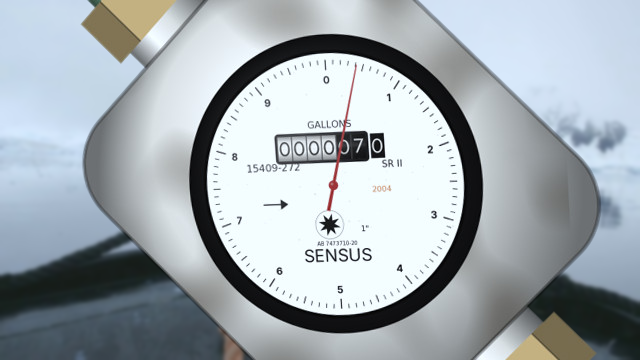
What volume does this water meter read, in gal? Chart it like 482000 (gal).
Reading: 70.4 (gal)
